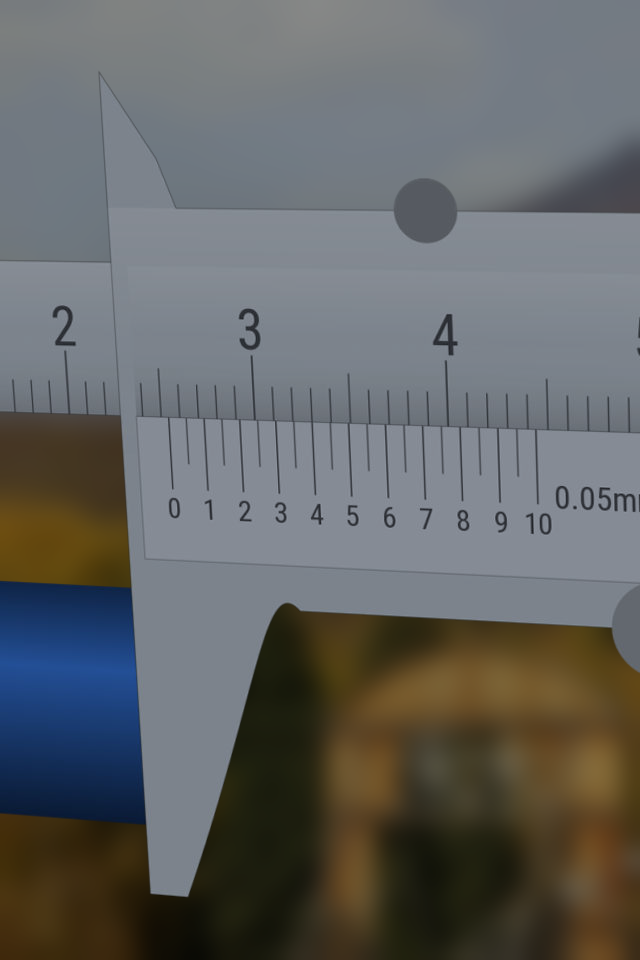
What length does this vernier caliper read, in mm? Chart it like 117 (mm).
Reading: 25.4 (mm)
